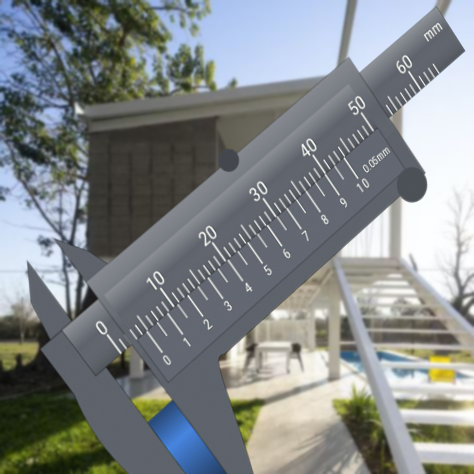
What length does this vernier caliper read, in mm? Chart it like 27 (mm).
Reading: 4.8 (mm)
